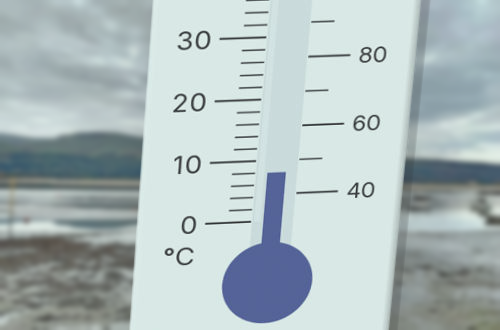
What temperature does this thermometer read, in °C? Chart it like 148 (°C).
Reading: 8 (°C)
